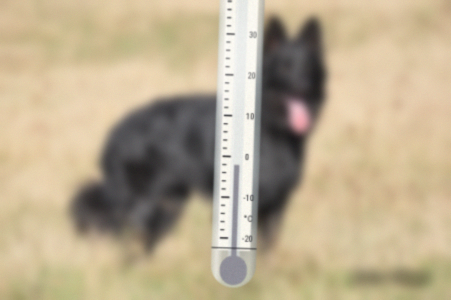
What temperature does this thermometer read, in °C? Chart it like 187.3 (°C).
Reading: -2 (°C)
